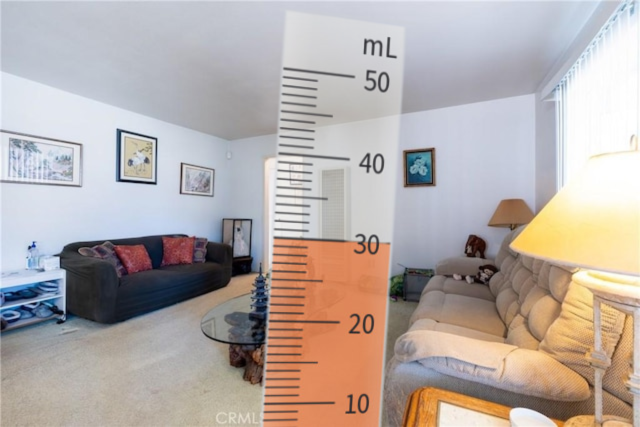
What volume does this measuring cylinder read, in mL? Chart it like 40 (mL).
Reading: 30 (mL)
